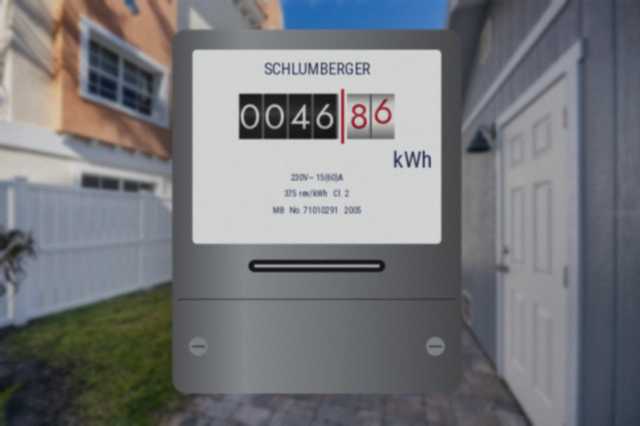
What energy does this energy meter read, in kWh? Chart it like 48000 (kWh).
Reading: 46.86 (kWh)
